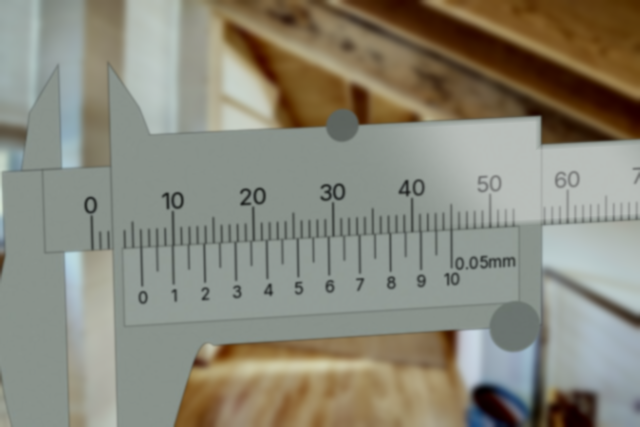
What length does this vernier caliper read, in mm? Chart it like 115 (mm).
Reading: 6.0 (mm)
